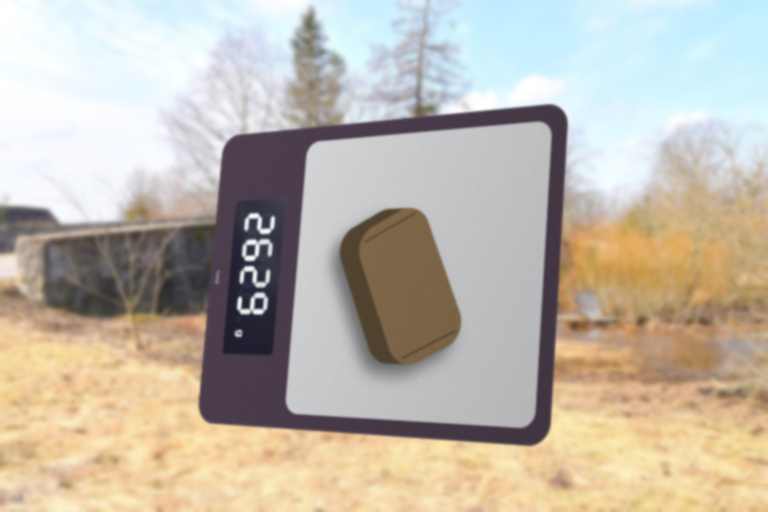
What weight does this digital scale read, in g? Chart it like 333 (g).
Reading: 2629 (g)
